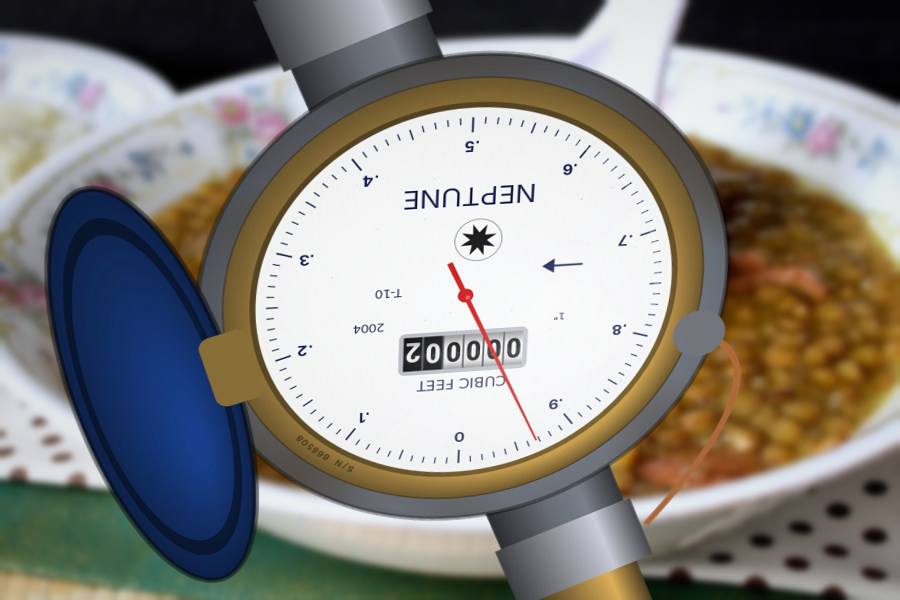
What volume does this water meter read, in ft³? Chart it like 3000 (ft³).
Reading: 1.93 (ft³)
